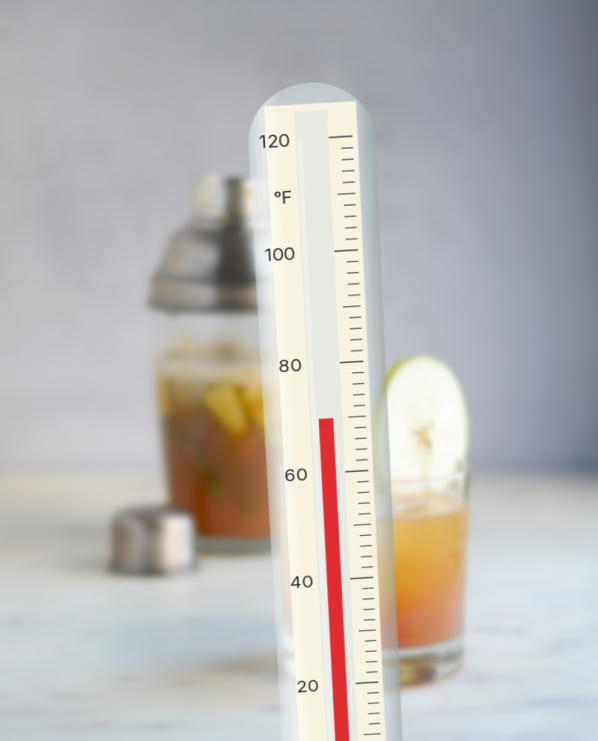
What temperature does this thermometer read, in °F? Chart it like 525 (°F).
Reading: 70 (°F)
